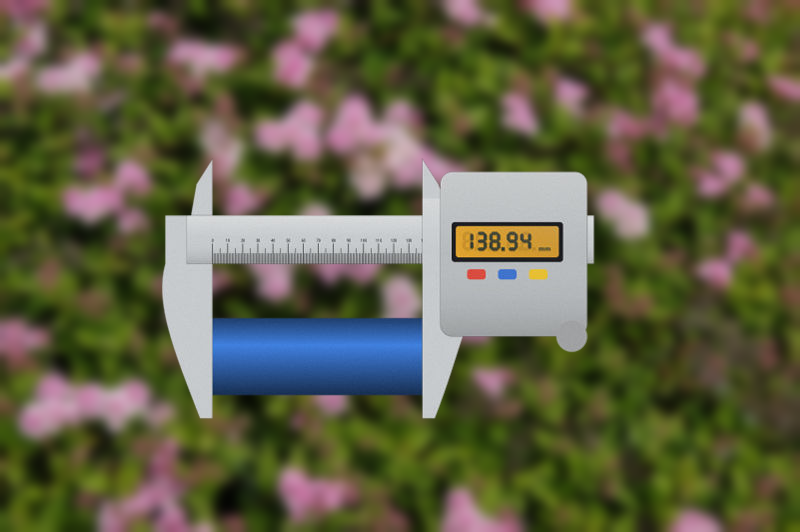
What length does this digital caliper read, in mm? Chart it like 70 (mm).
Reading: 138.94 (mm)
